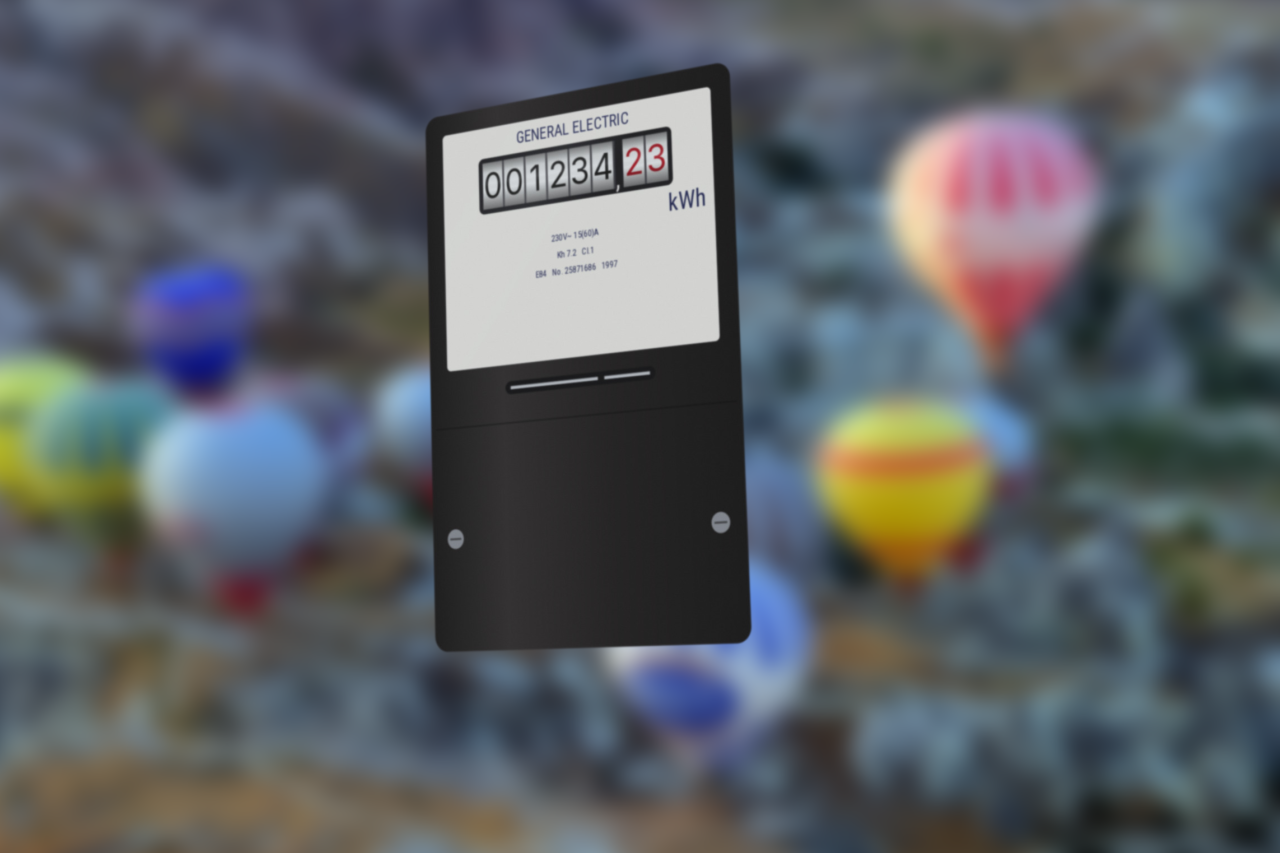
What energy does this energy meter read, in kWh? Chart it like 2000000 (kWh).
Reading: 1234.23 (kWh)
